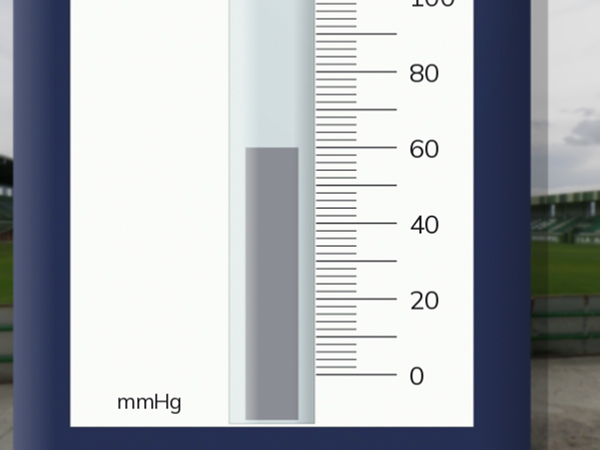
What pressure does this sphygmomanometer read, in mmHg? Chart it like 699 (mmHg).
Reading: 60 (mmHg)
